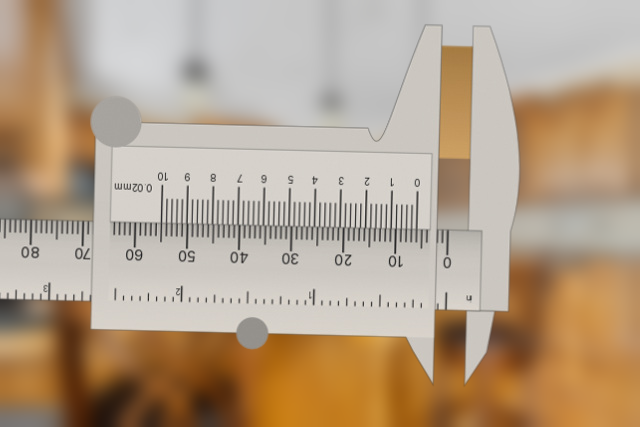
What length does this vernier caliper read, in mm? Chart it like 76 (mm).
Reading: 6.0 (mm)
